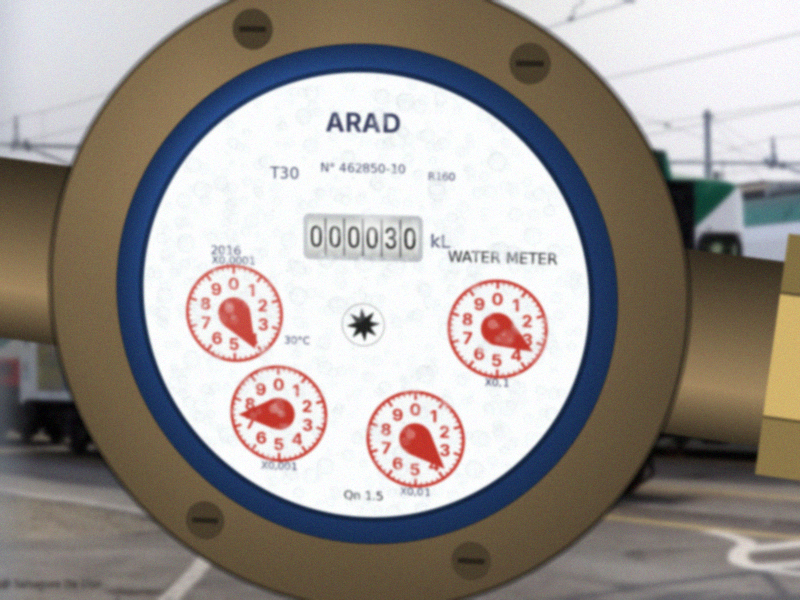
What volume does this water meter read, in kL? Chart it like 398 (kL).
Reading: 30.3374 (kL)
